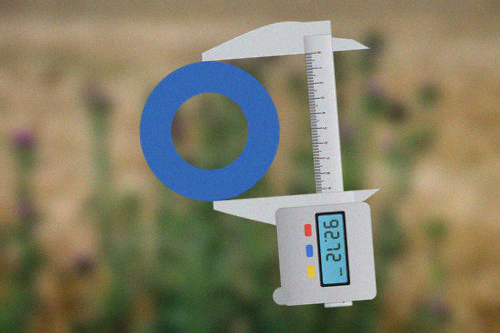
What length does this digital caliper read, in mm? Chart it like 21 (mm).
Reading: 92.72 (mm)
